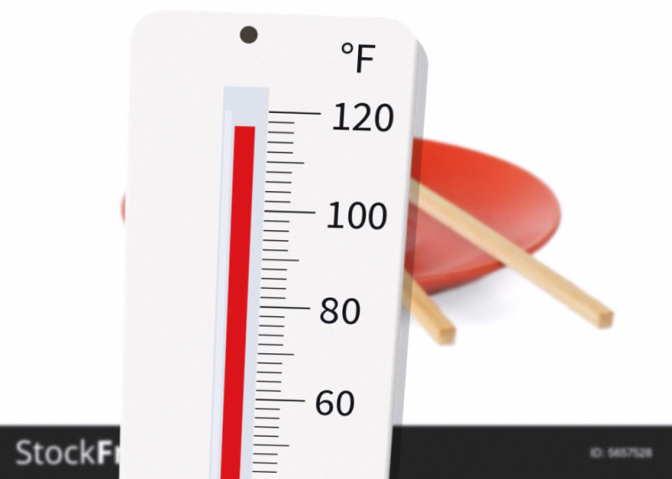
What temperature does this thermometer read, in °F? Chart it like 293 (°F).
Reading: 117 (°F)
